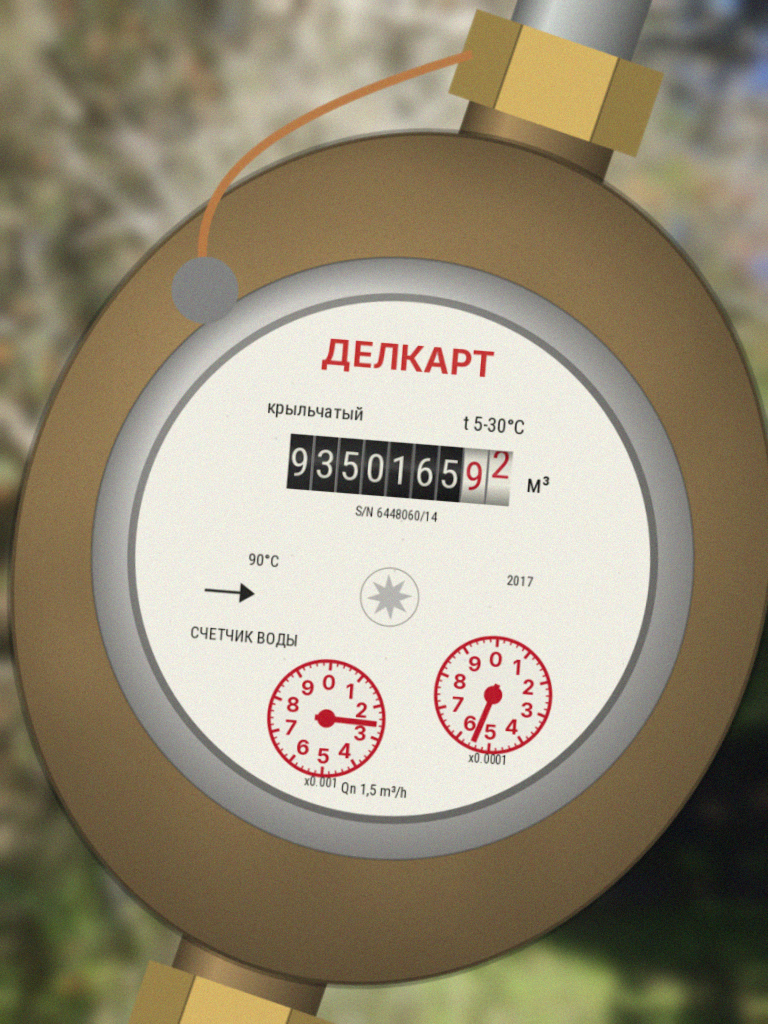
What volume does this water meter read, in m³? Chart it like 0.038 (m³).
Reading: 9350165.9225 (m³)
